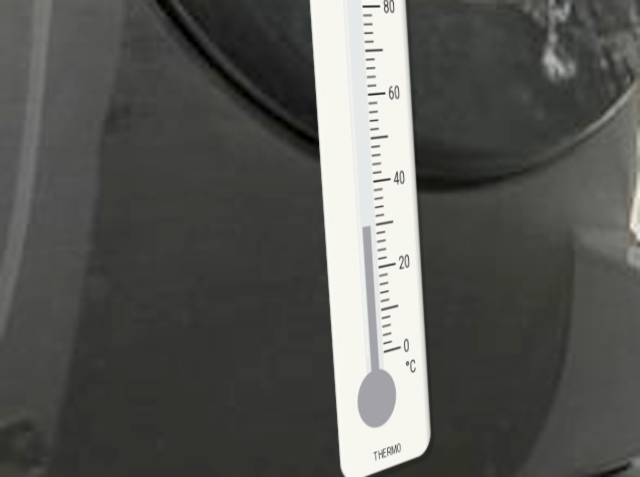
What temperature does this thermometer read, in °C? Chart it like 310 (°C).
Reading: 30 (°C)
